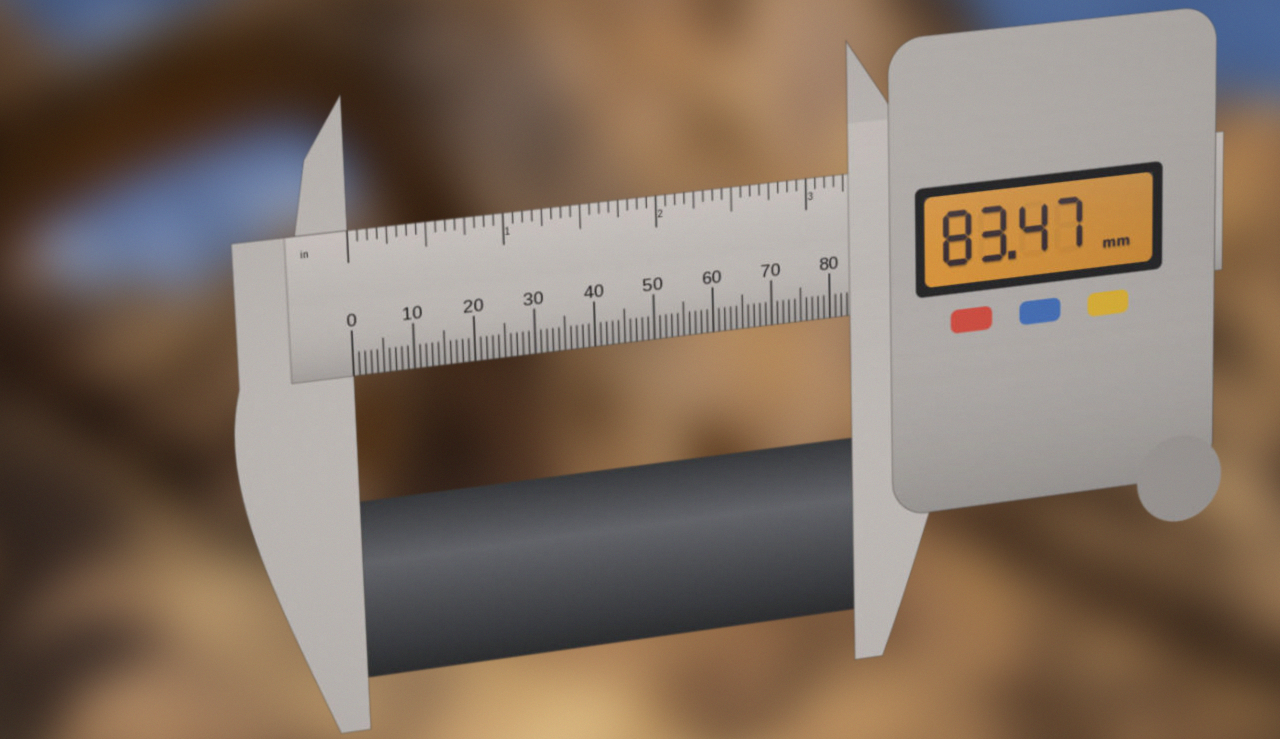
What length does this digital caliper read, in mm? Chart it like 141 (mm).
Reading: 83.47 (mm)
